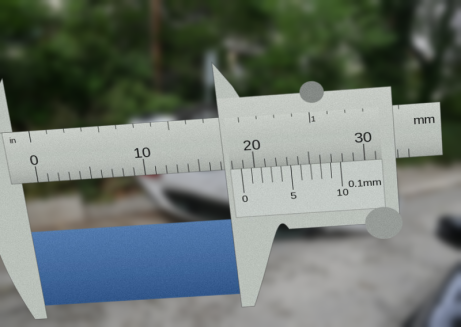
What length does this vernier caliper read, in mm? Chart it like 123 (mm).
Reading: 18.8 (mm)
